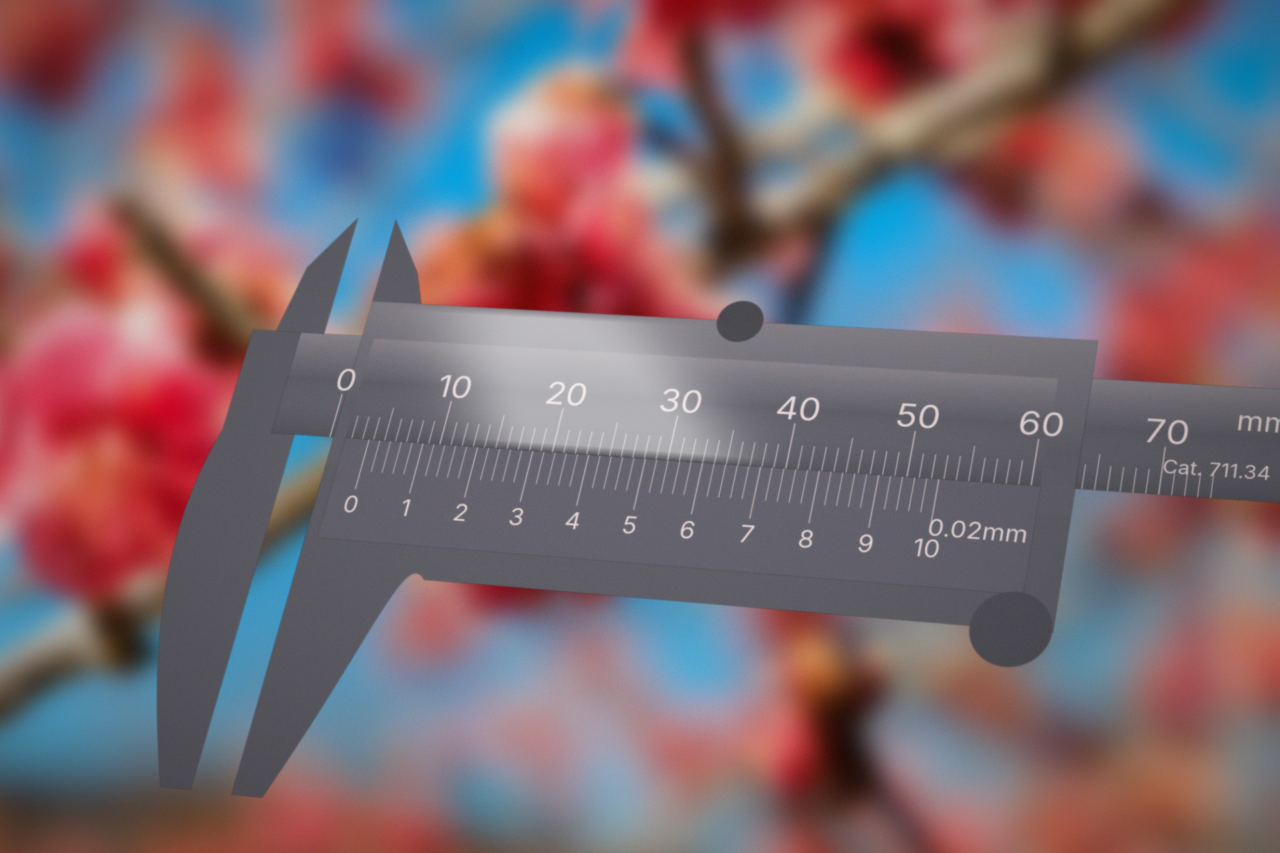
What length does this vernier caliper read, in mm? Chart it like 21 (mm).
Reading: 3.6 (mm)
